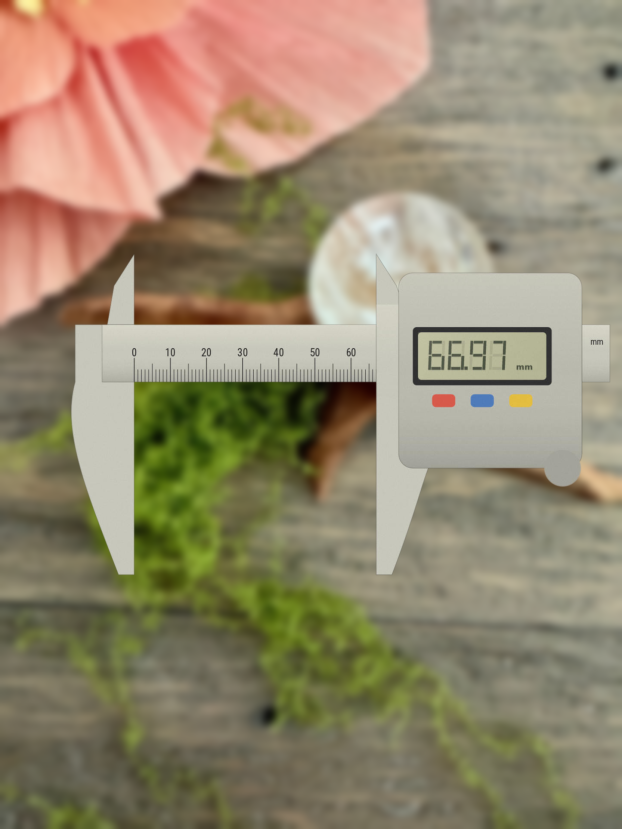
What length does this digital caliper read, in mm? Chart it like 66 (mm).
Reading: 66.97 (mm)
